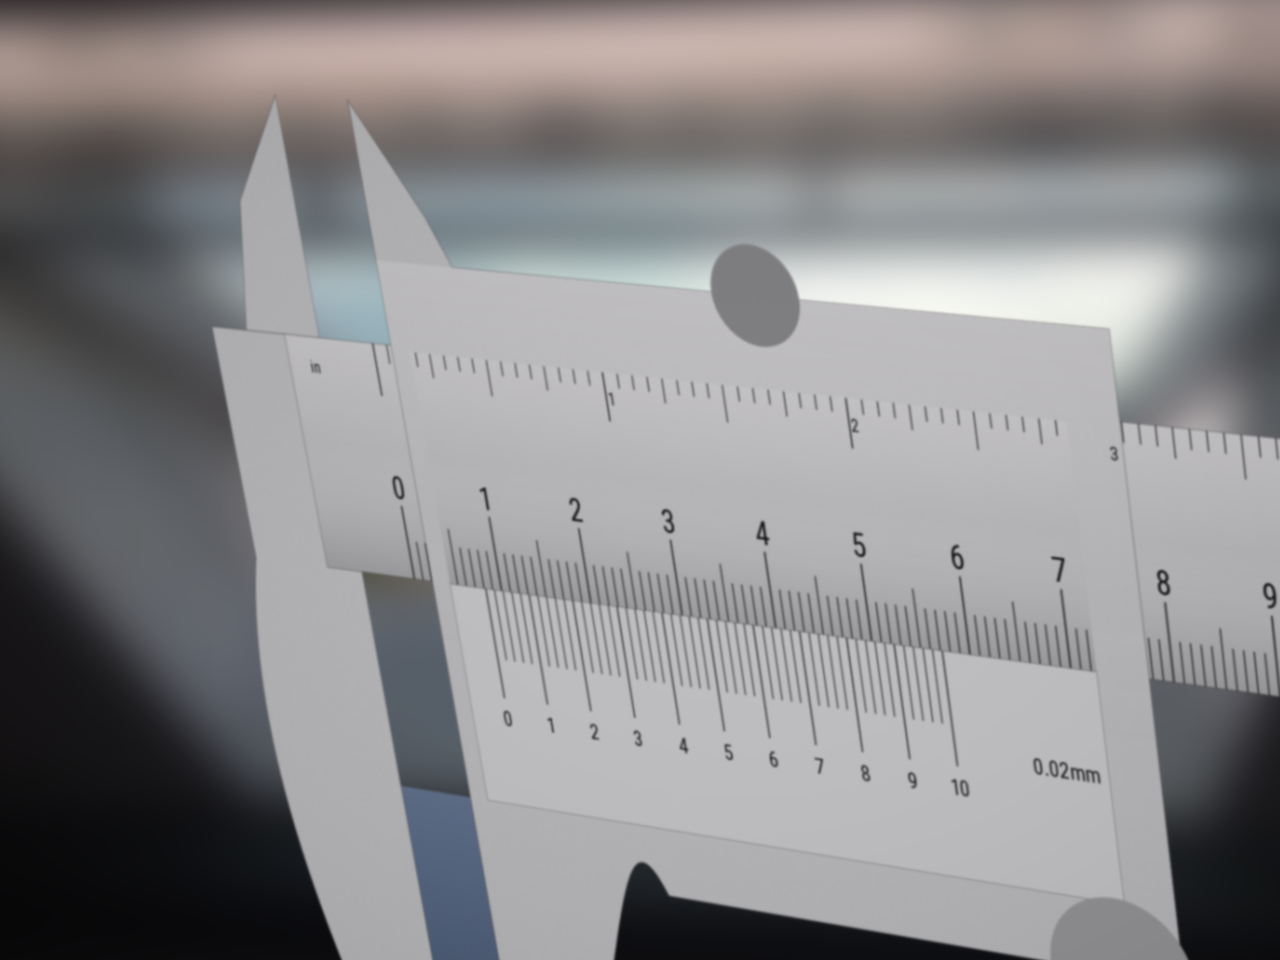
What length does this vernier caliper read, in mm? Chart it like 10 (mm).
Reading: 8.2 (mm)
